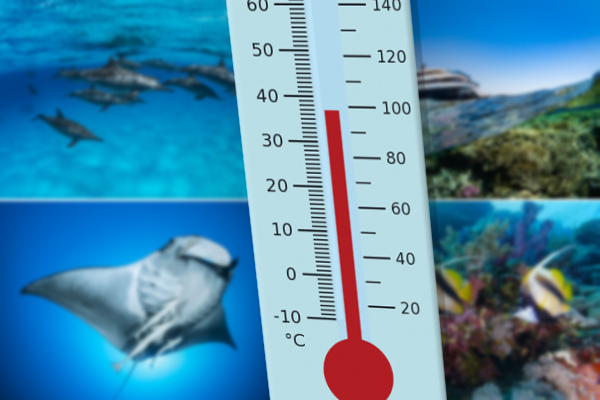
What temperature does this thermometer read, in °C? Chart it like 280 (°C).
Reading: 37 (°C)
